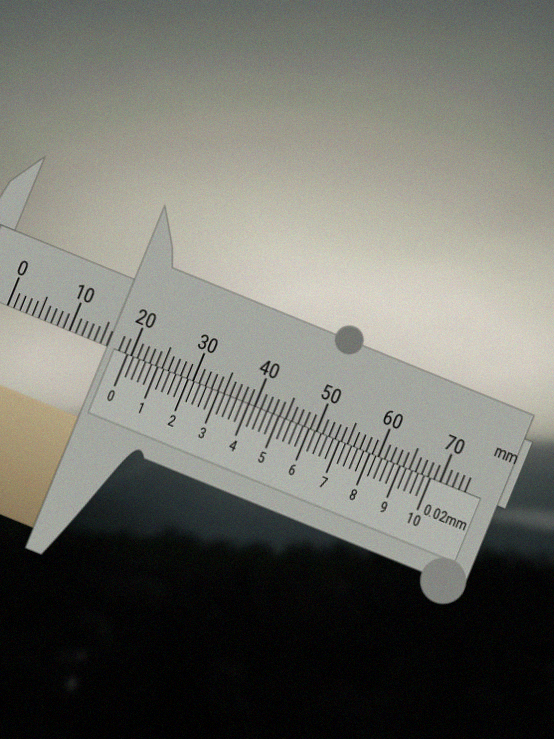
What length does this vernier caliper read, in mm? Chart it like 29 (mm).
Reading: 19.4 (mm)
